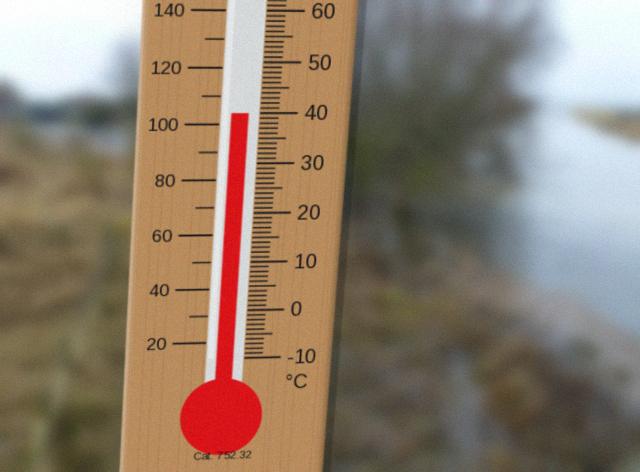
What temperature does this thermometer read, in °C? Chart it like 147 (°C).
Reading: 40 (°C)
